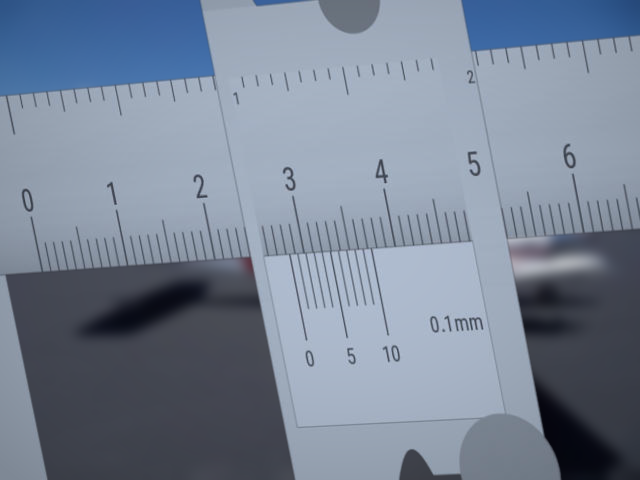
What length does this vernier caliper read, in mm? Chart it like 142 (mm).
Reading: 28.4 (mm)
